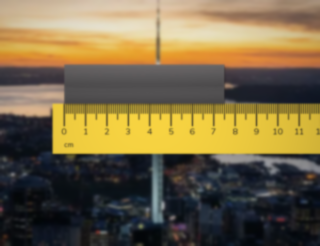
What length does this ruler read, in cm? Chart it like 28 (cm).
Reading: 7.5 (cm)
